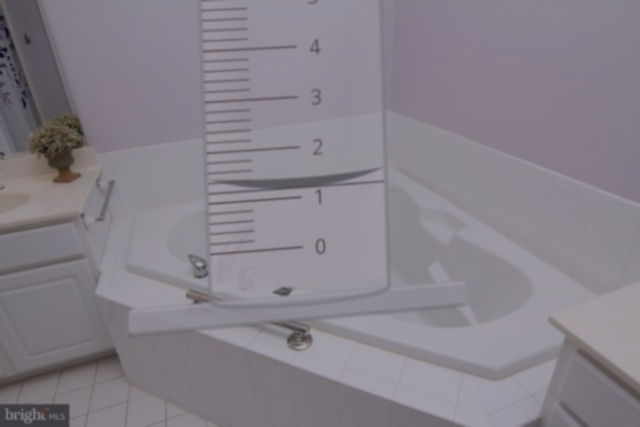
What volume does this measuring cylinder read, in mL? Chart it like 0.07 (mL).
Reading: 1.2 (mL)
